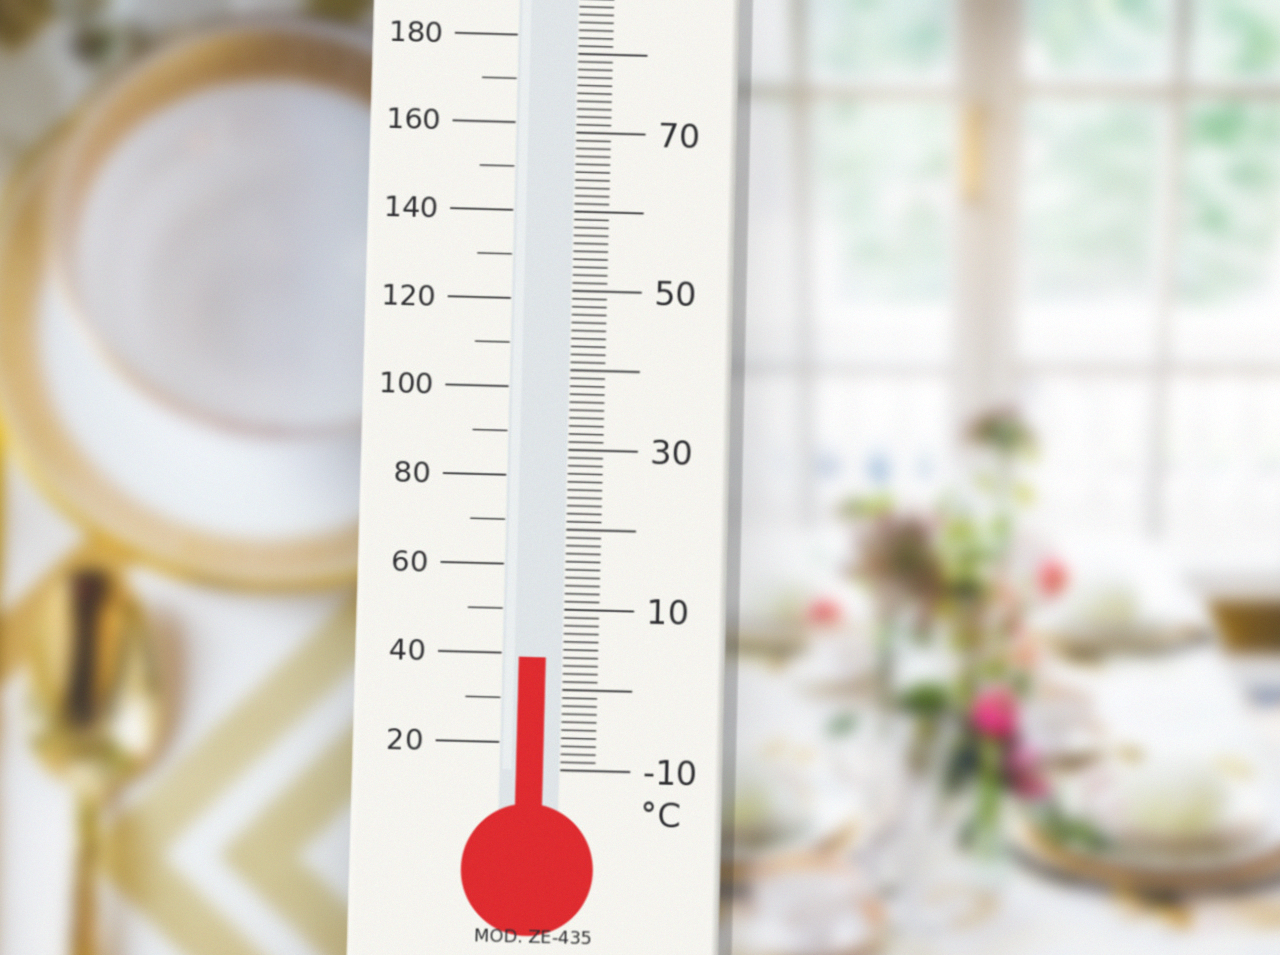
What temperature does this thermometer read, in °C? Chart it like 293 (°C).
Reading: 4 (°C)
